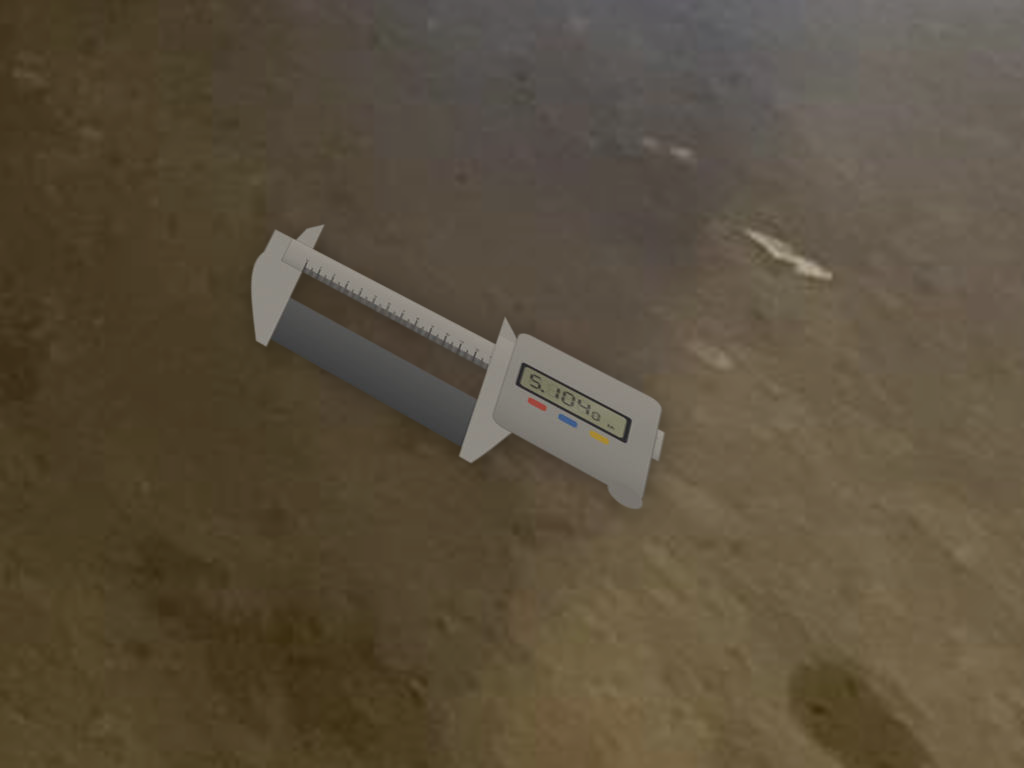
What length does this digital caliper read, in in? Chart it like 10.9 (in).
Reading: 5.1040 (in)
